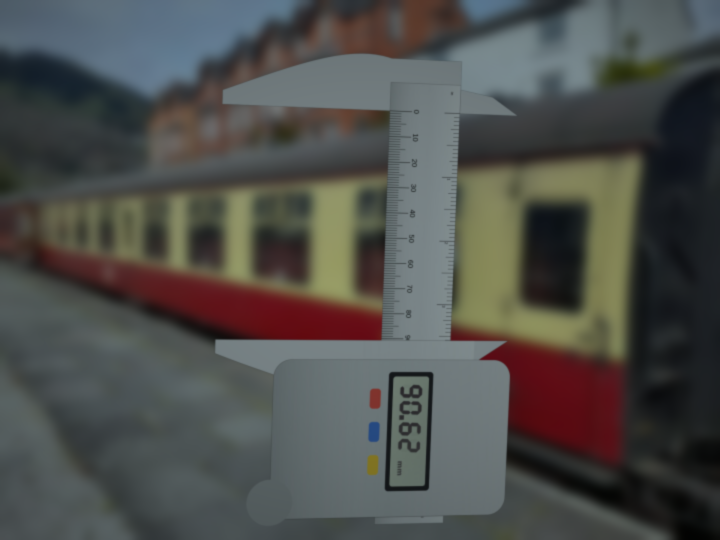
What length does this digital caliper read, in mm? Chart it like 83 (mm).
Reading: 90.62 (mm)
